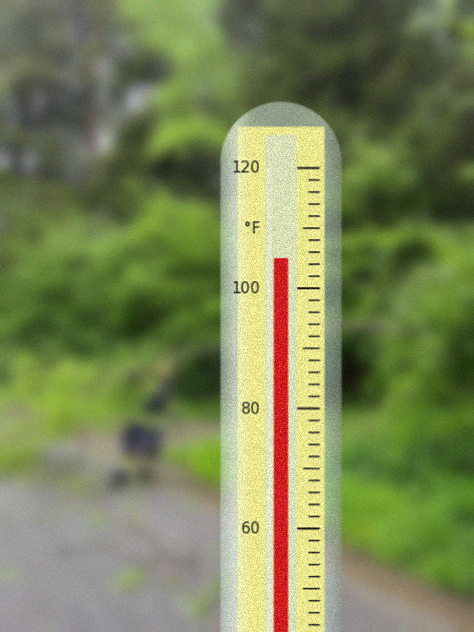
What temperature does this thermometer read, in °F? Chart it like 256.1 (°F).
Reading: 105 (°F)
